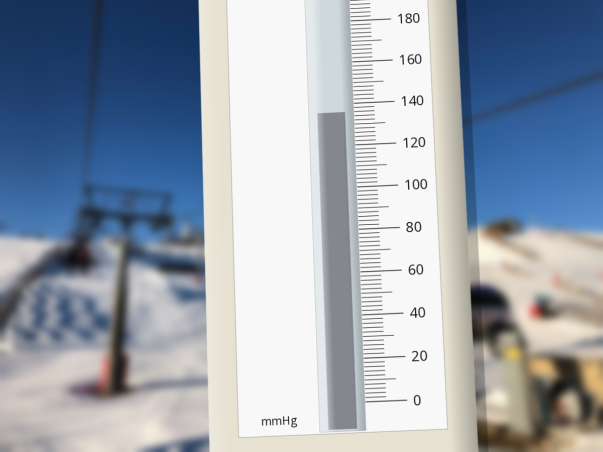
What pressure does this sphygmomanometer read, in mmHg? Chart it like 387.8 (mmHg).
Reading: 136 (mmHg)
